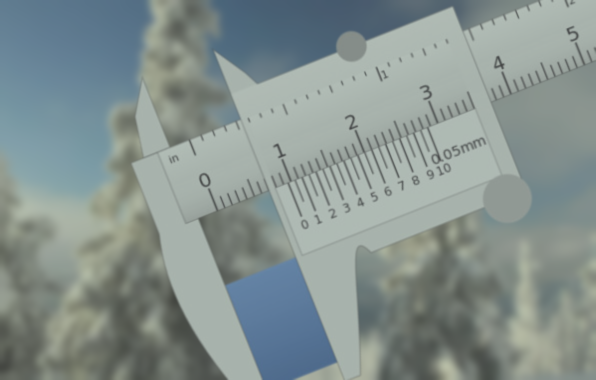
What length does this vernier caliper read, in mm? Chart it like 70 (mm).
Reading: 9.6 (mm)
